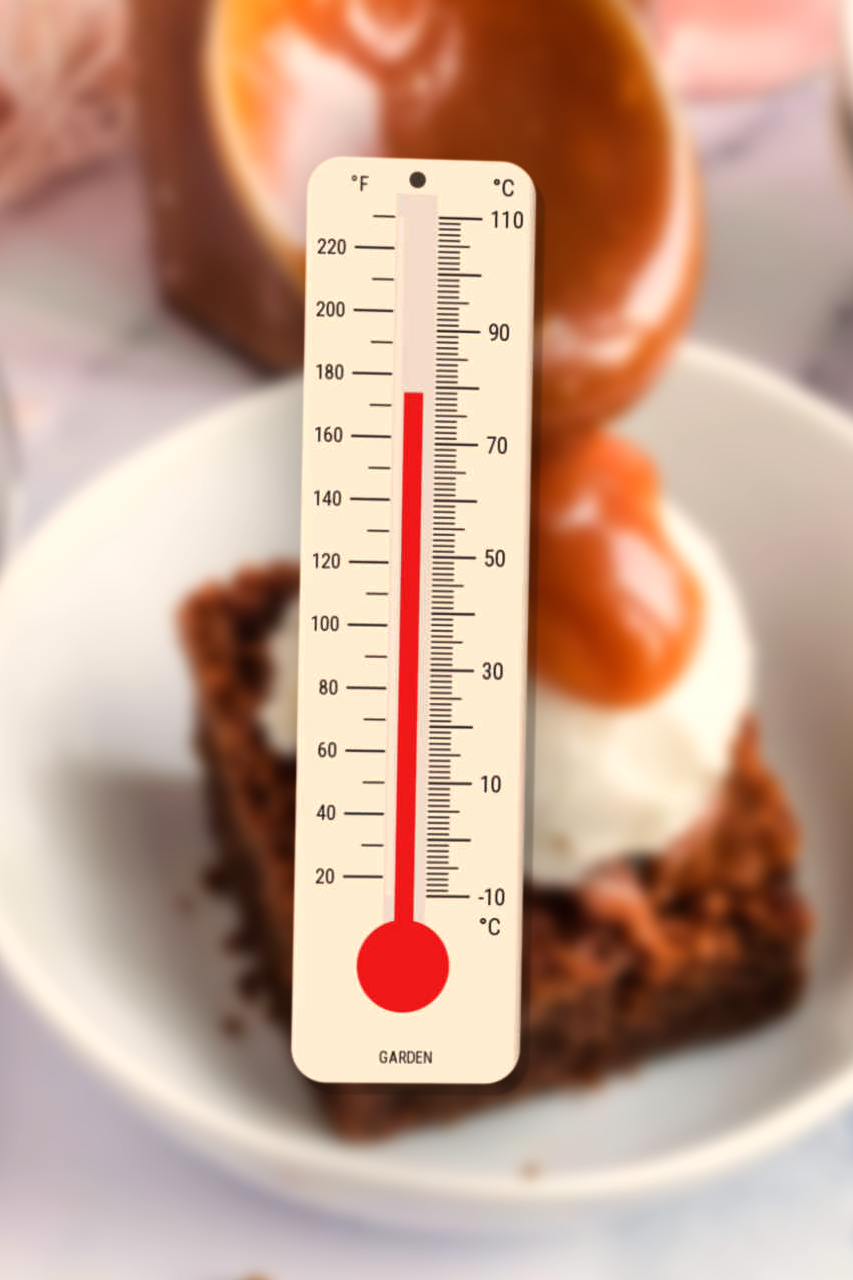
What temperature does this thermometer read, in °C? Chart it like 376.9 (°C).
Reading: 79 (°C)
